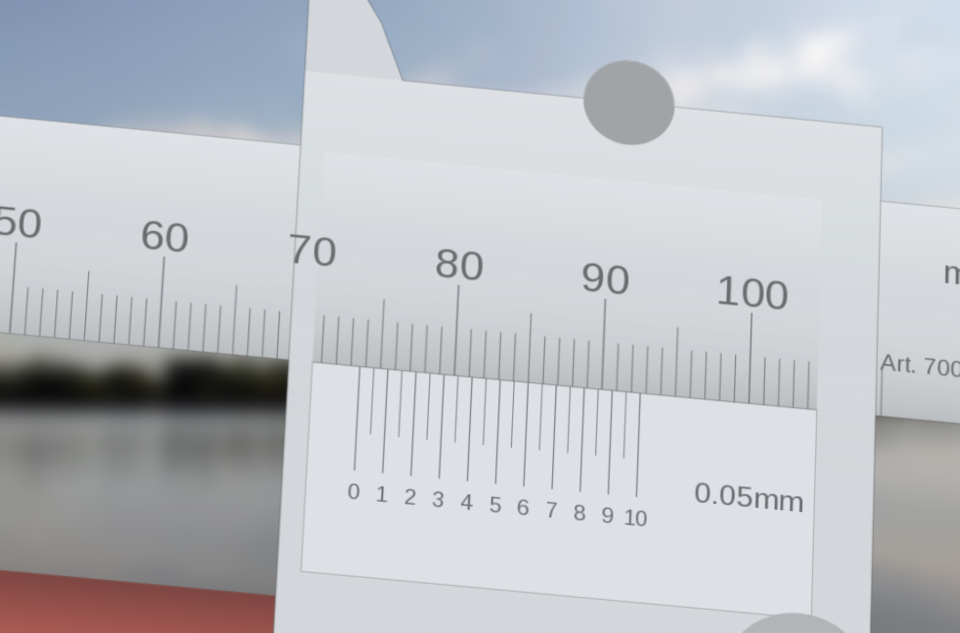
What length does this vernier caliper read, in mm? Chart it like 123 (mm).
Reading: 73.6 (mm)
